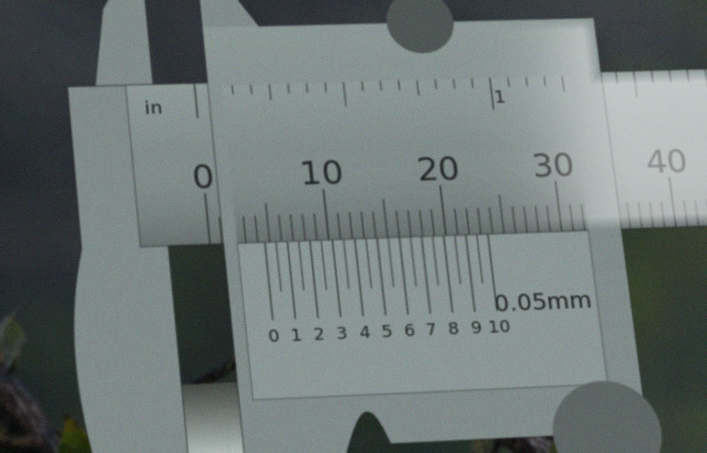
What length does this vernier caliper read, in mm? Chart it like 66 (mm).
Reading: 4.6 (mm)
